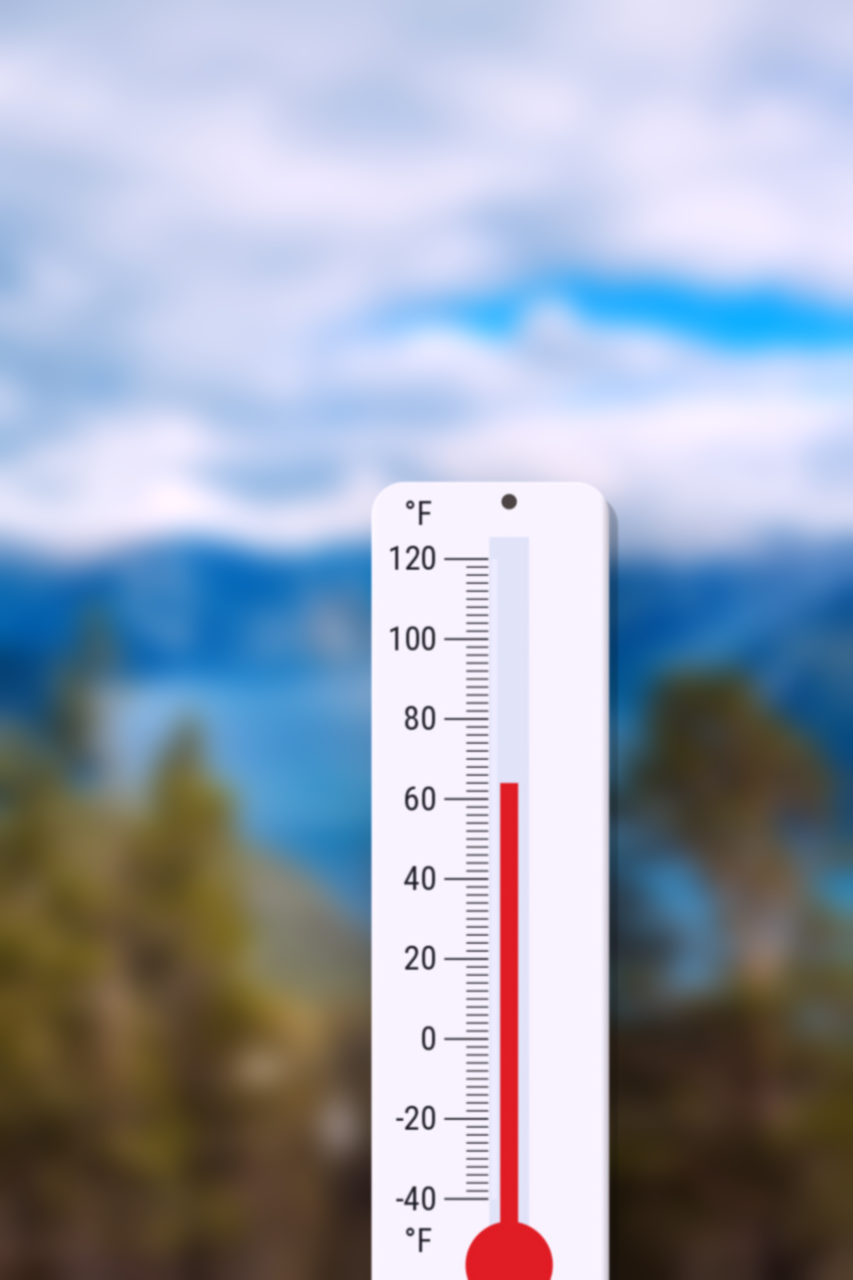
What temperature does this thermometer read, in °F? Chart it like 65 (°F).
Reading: 64 (°F)
